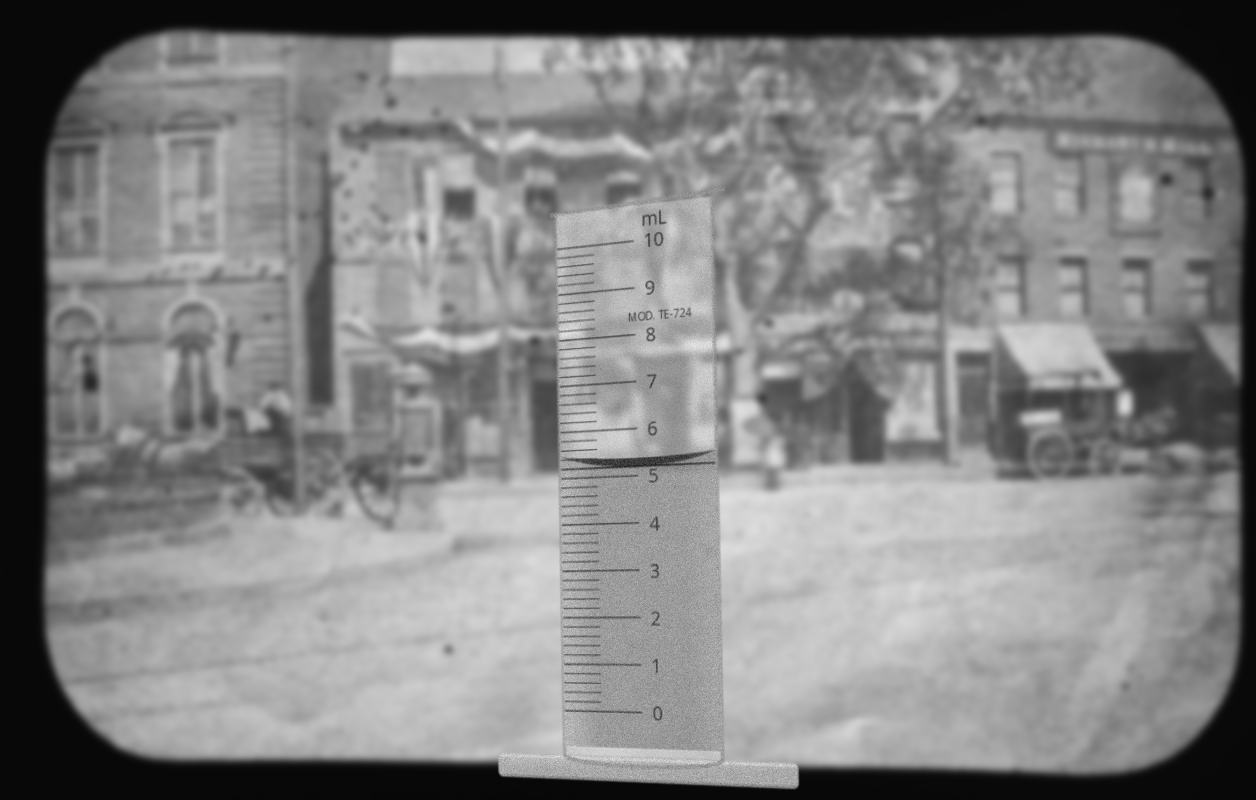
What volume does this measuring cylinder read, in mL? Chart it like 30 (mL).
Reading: 5.2 (mL)
